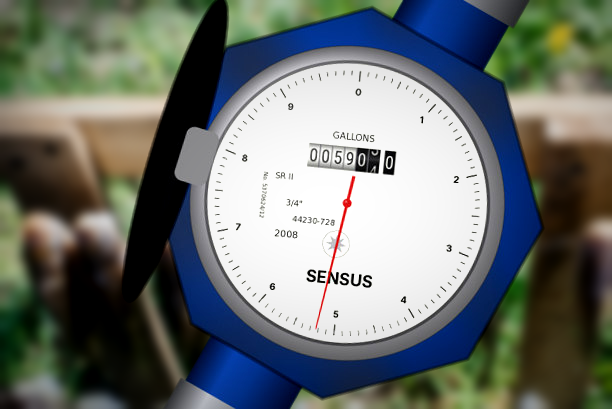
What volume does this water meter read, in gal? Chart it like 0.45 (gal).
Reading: 59035.2 (gal)
